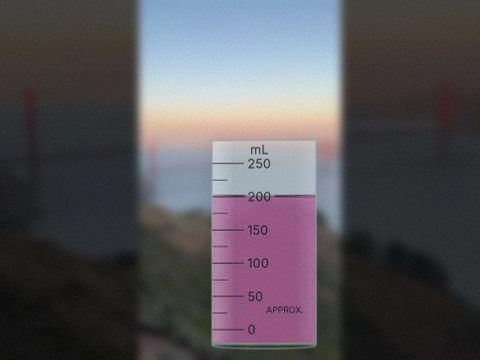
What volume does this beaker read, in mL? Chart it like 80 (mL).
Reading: 200 (mL)
